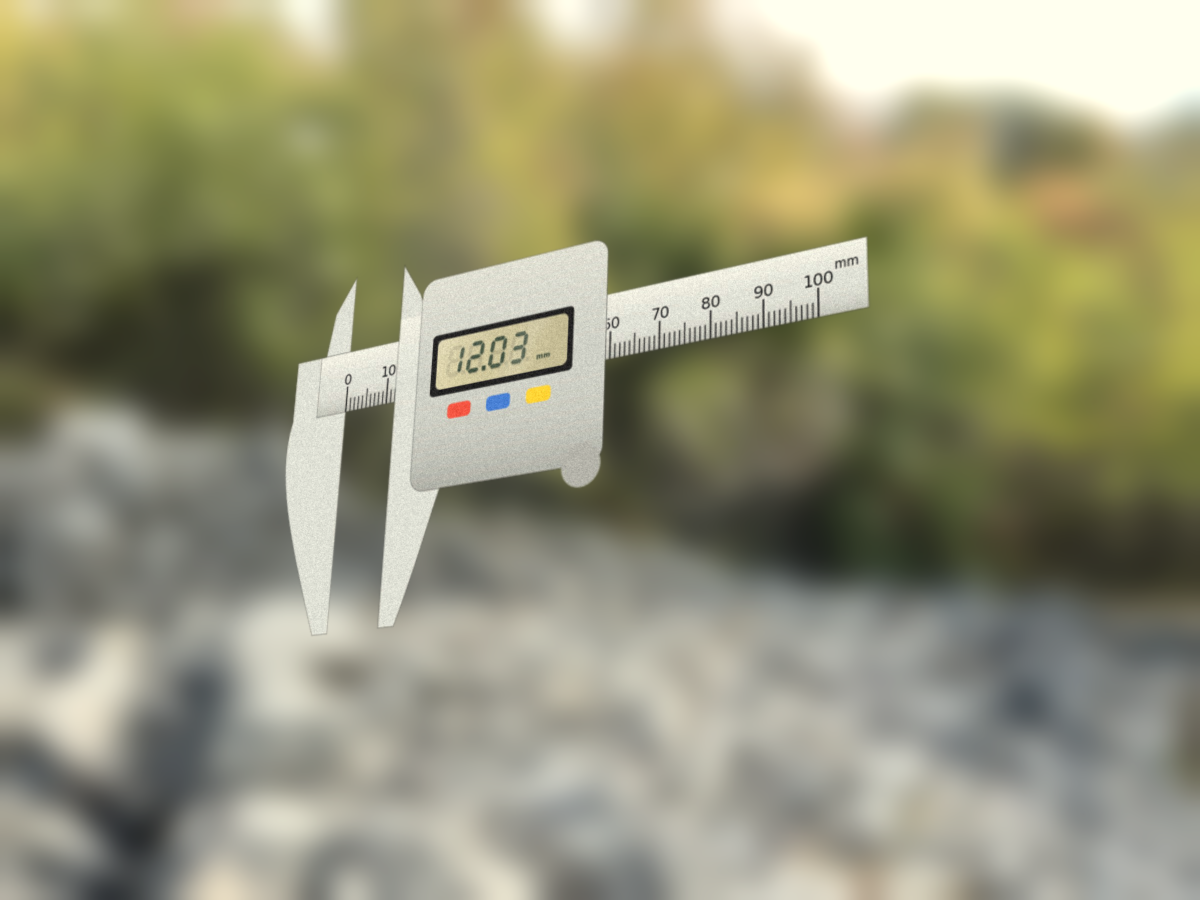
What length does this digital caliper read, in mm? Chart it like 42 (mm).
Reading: 12.03 (mm)
